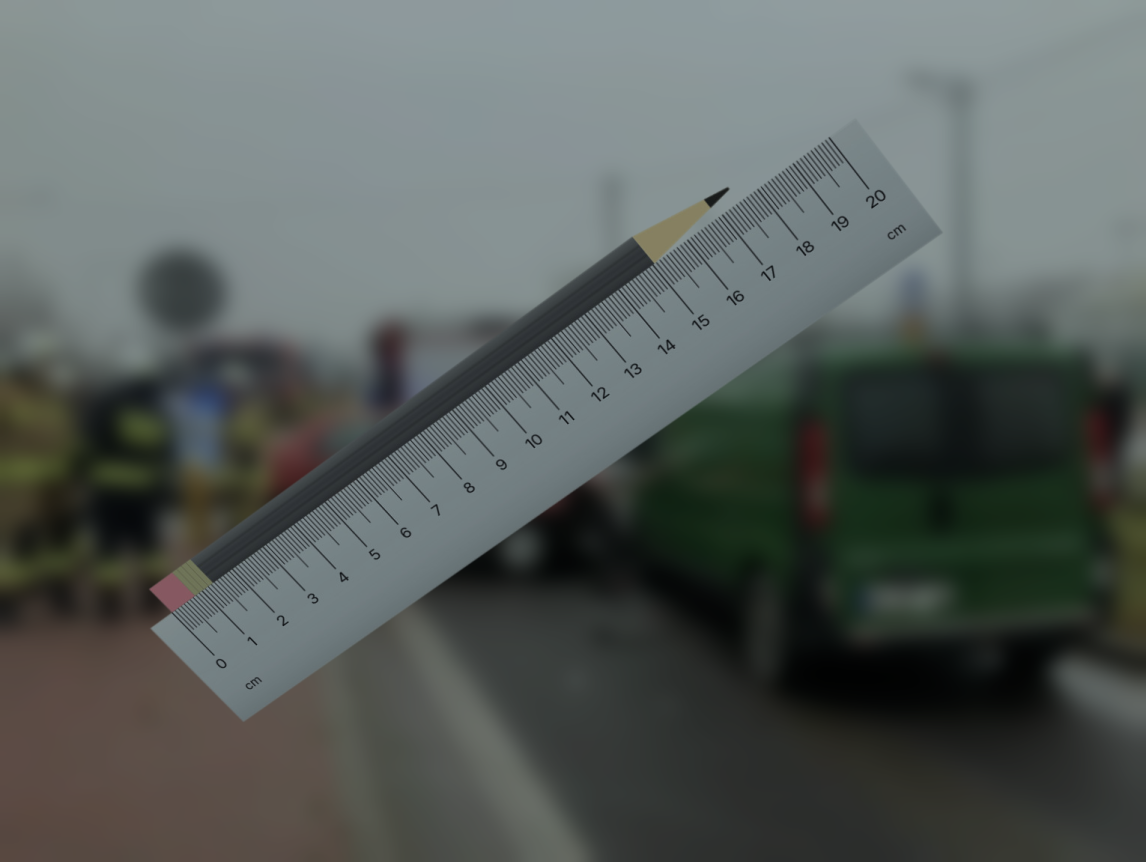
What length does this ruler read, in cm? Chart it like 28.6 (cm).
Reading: 17.5 (cm)
